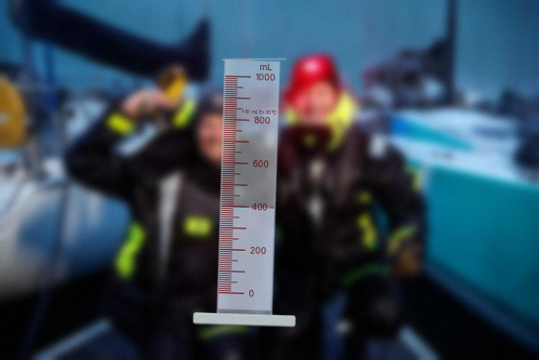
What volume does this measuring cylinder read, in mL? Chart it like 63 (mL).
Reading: 400 (mL)
